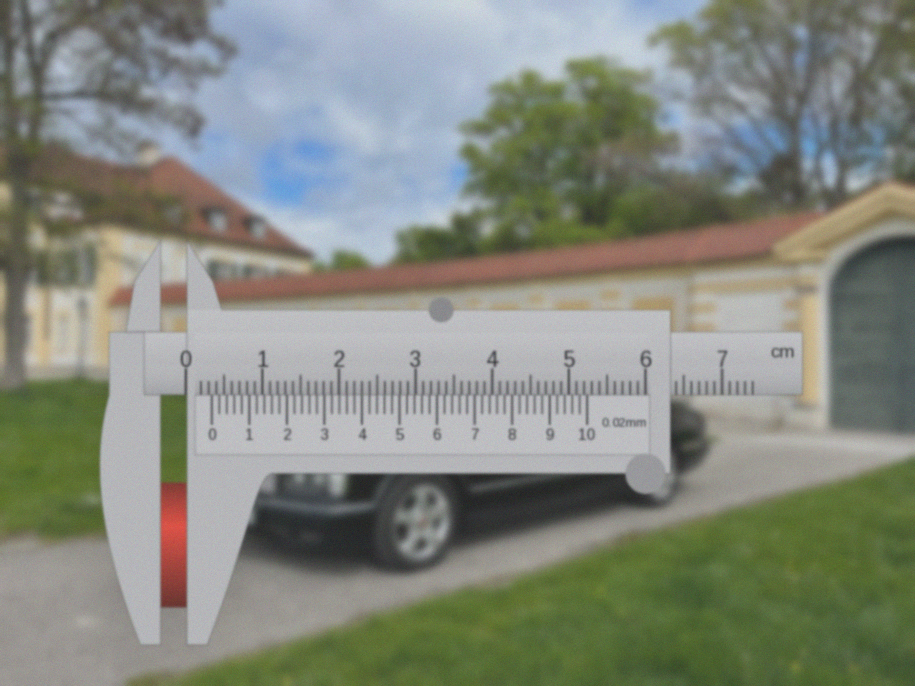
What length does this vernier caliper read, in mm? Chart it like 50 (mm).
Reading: 3.4 (mm)
